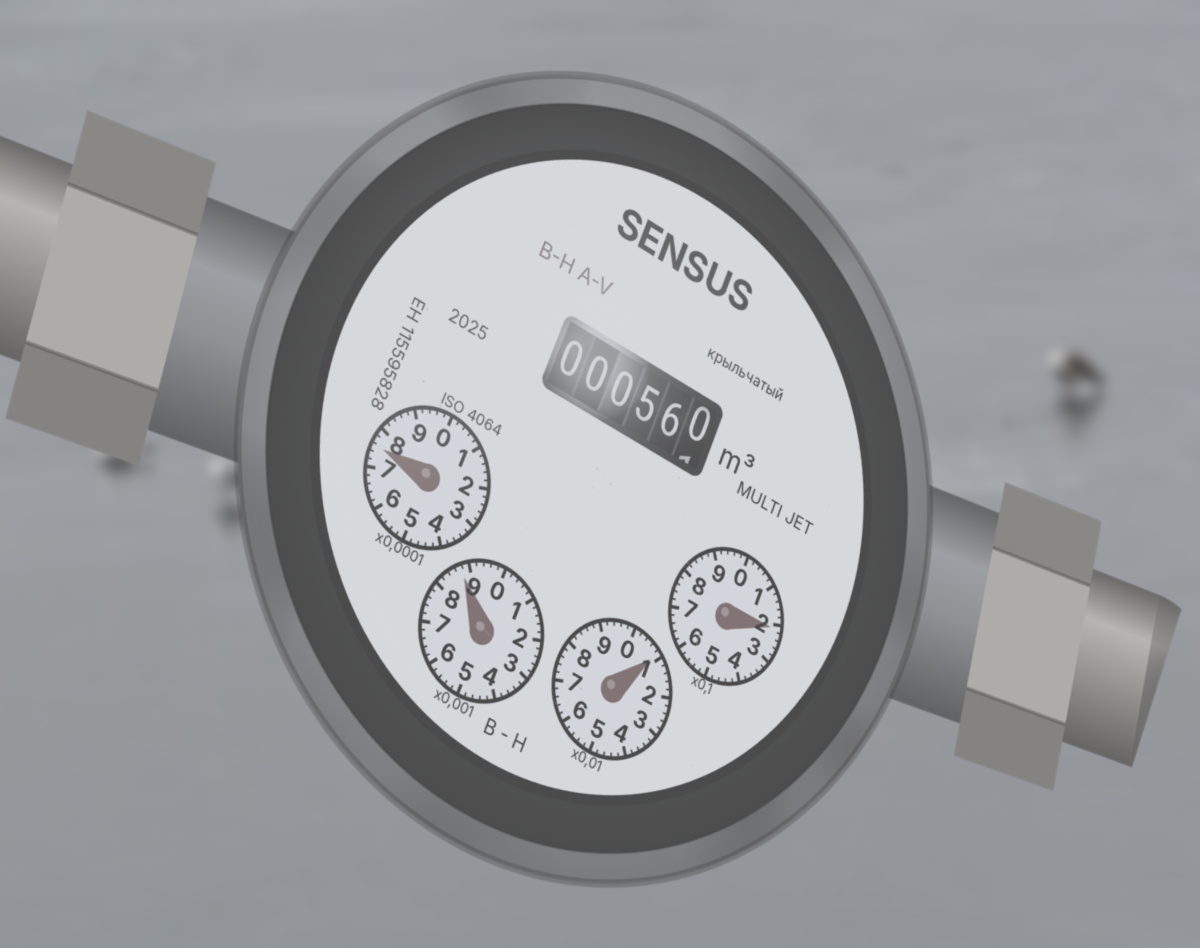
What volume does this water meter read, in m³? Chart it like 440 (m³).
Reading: 560.2087 (m³)
